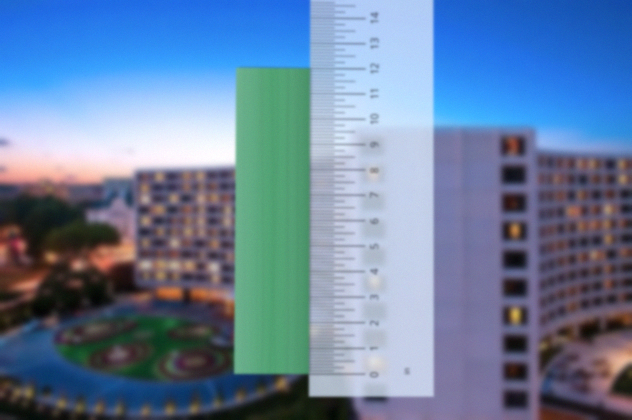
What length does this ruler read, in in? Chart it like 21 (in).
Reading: 12 (in)
